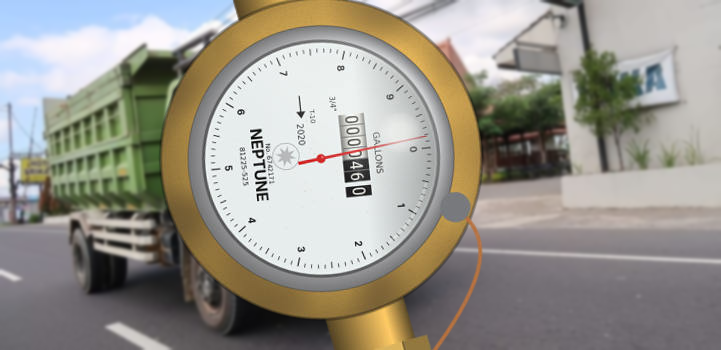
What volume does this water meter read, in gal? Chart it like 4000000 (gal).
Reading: 459.8 (gal)
